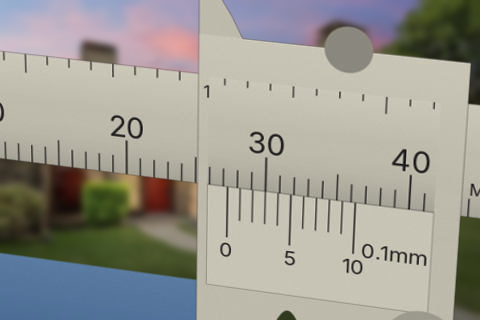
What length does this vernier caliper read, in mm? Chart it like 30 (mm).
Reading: 27.3 (mm)
